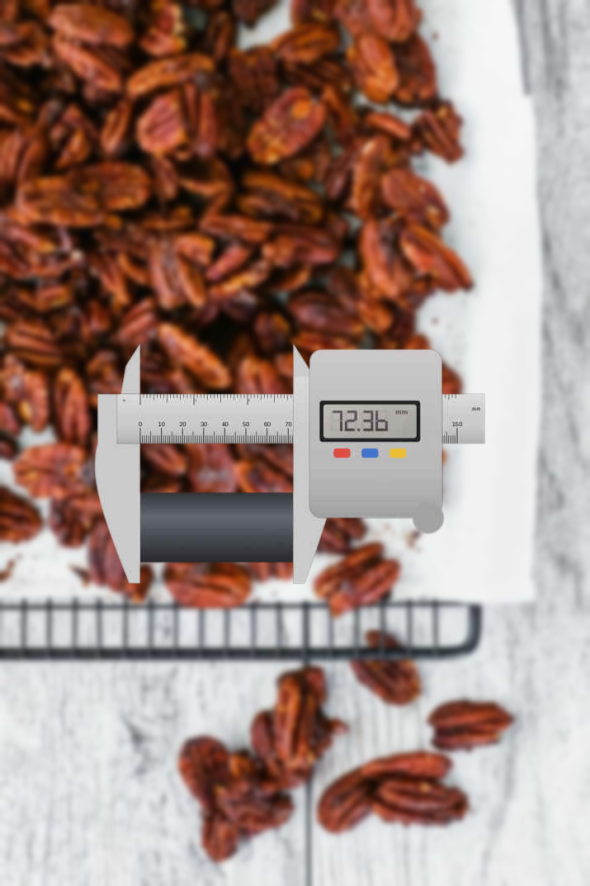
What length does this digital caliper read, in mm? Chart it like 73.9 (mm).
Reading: 72.36 (mm)
